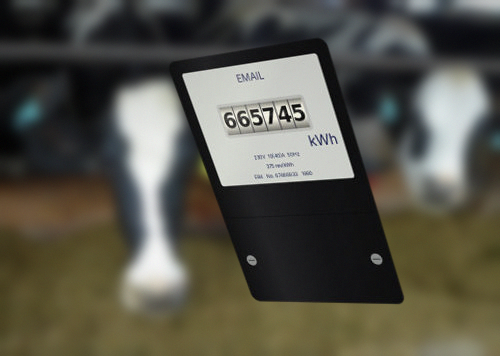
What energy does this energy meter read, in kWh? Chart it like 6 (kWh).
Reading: 665745 (kWh)
